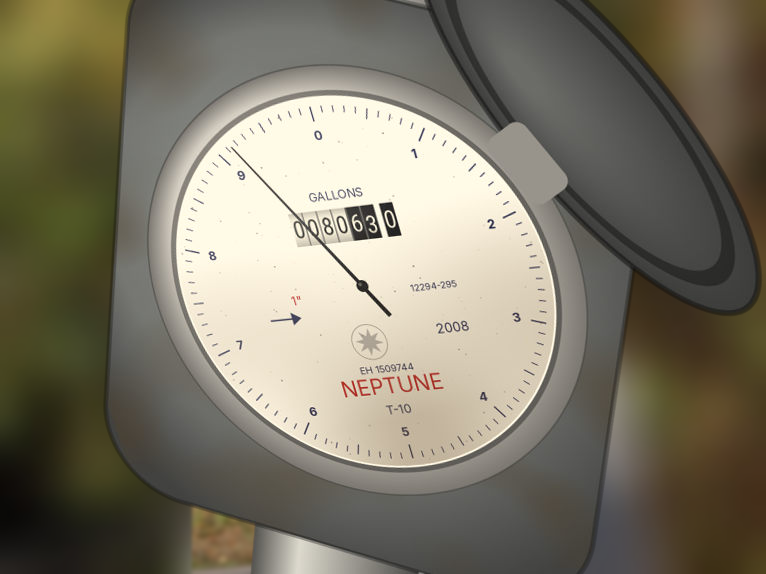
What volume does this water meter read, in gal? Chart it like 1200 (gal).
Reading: 80629.1 (gal)
